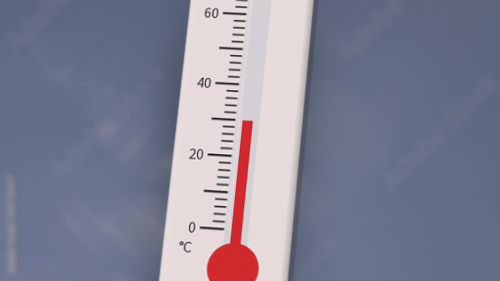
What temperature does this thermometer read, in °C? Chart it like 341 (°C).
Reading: 30 (°C)
